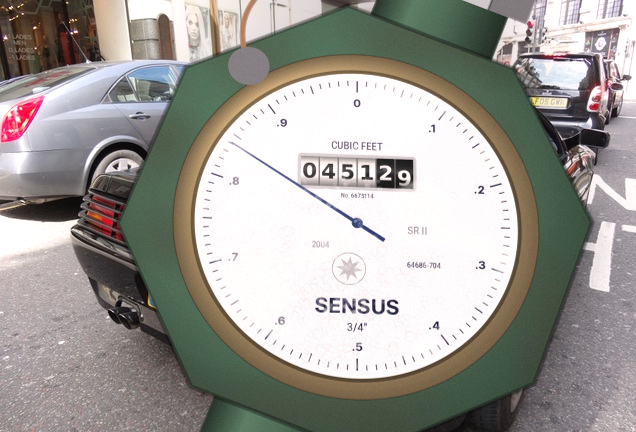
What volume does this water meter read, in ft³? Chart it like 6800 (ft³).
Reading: 45128.84 (ft³)
